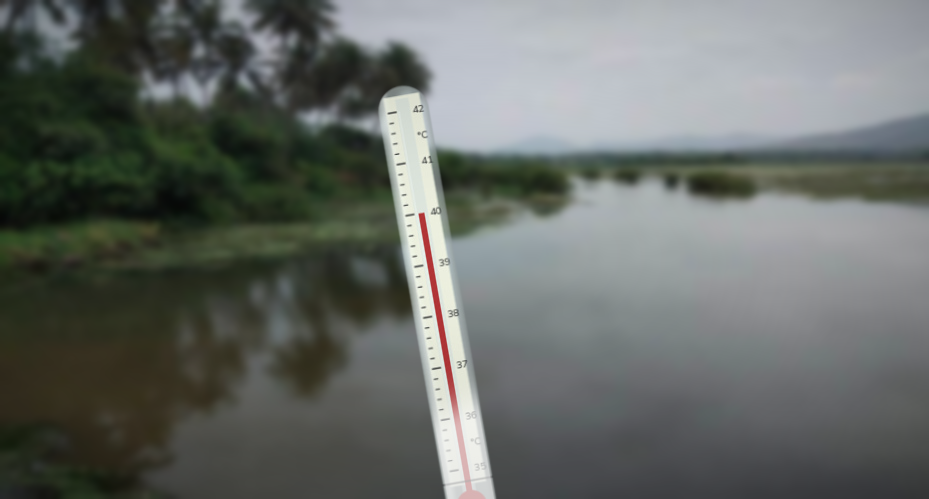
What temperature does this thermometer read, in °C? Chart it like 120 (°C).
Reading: 40 (°C)
